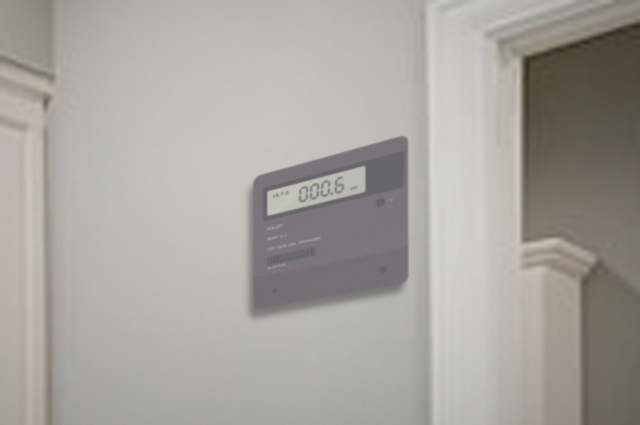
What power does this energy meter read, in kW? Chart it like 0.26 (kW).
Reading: 0.6 (kW)
